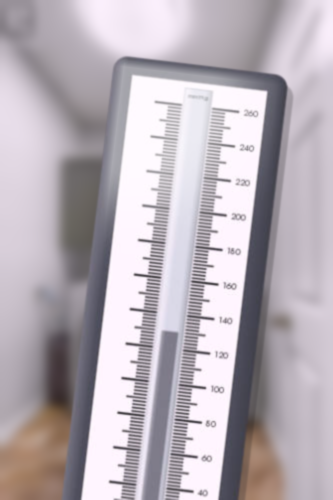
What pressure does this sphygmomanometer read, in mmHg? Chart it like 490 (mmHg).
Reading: 130 (mmHg)
